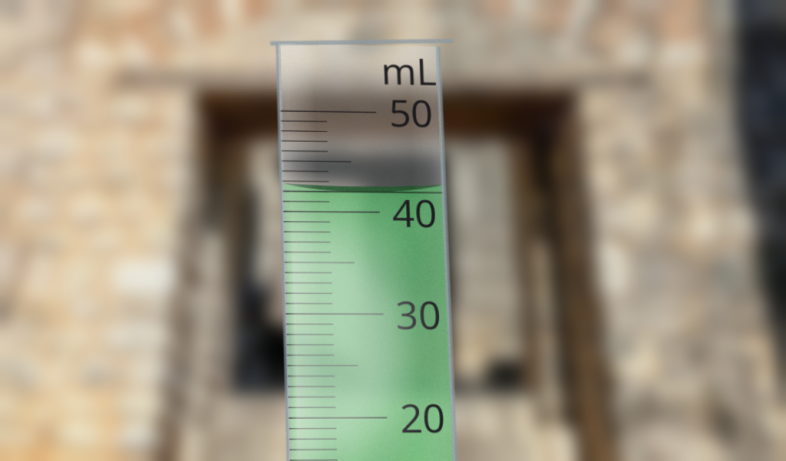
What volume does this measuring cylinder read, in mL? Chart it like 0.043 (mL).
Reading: 42 (mL)
